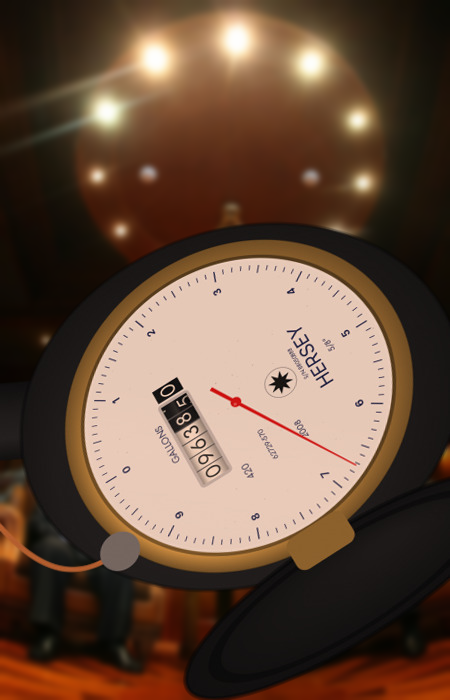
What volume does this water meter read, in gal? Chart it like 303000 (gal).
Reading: 963846.7 (gal)
